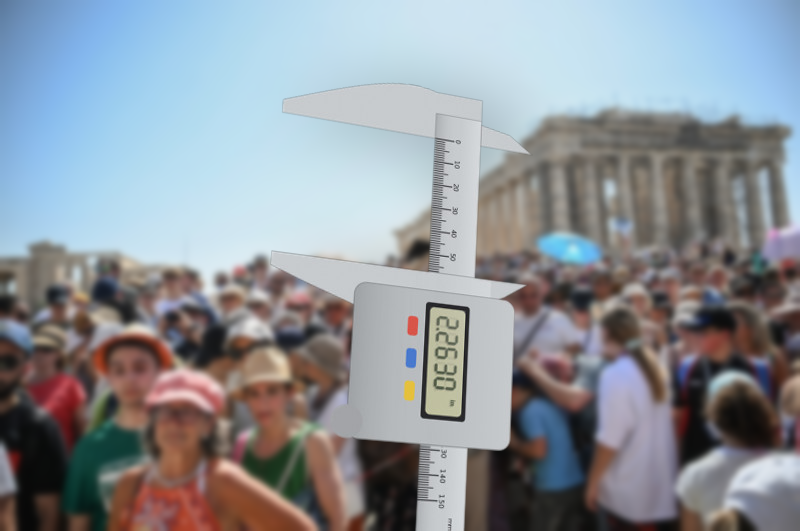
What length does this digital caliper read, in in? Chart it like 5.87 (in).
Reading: 2.2630 (in)
